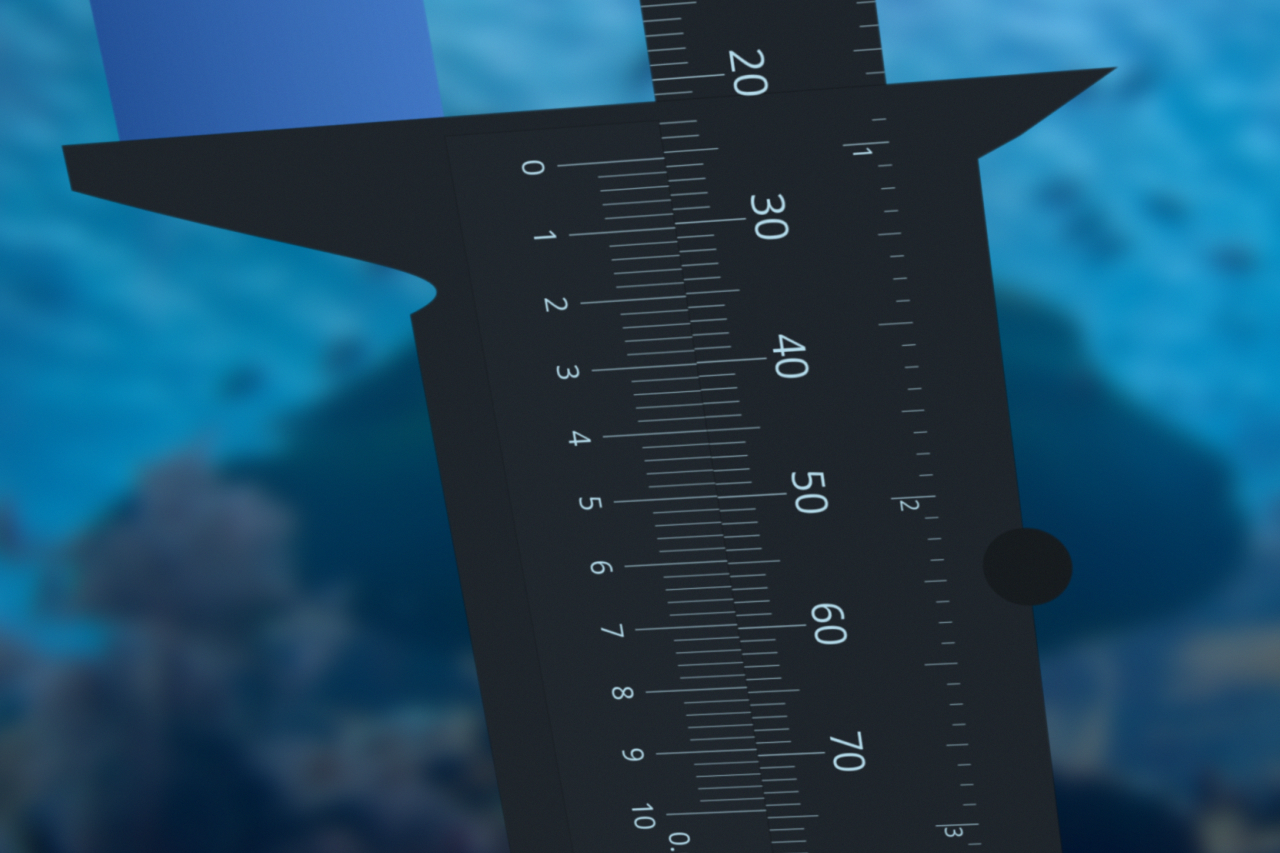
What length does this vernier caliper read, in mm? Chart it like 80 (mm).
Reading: 25.4 (mm)
